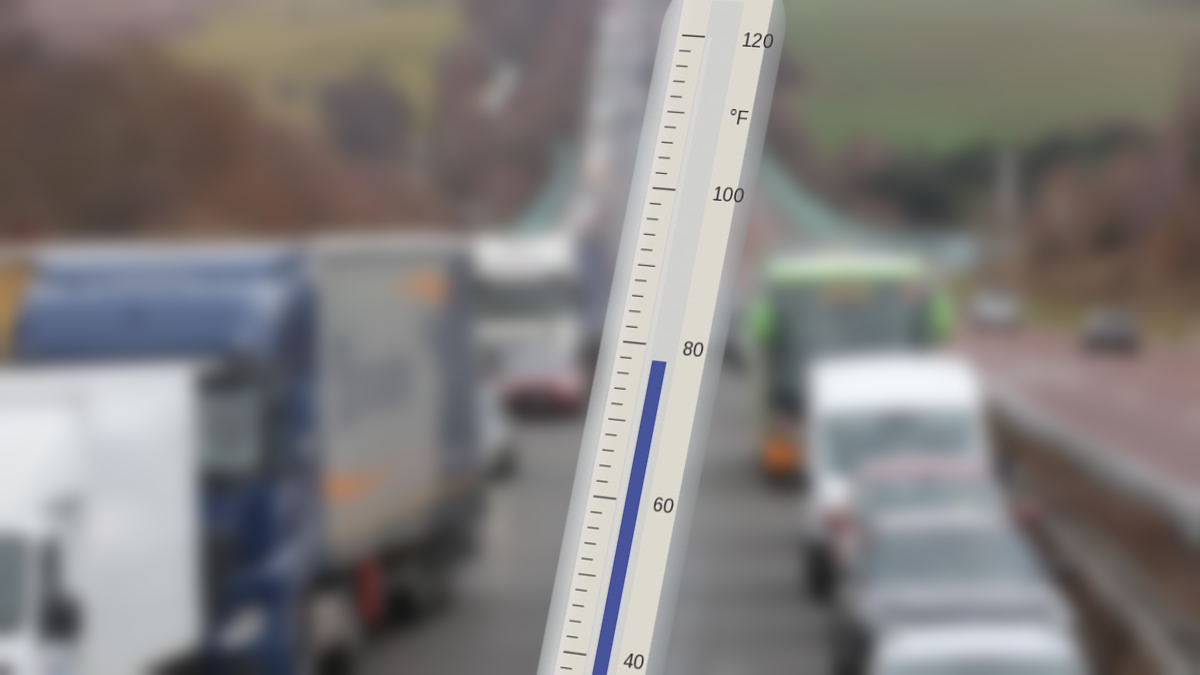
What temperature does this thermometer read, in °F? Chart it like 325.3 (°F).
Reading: 78 (°F)
